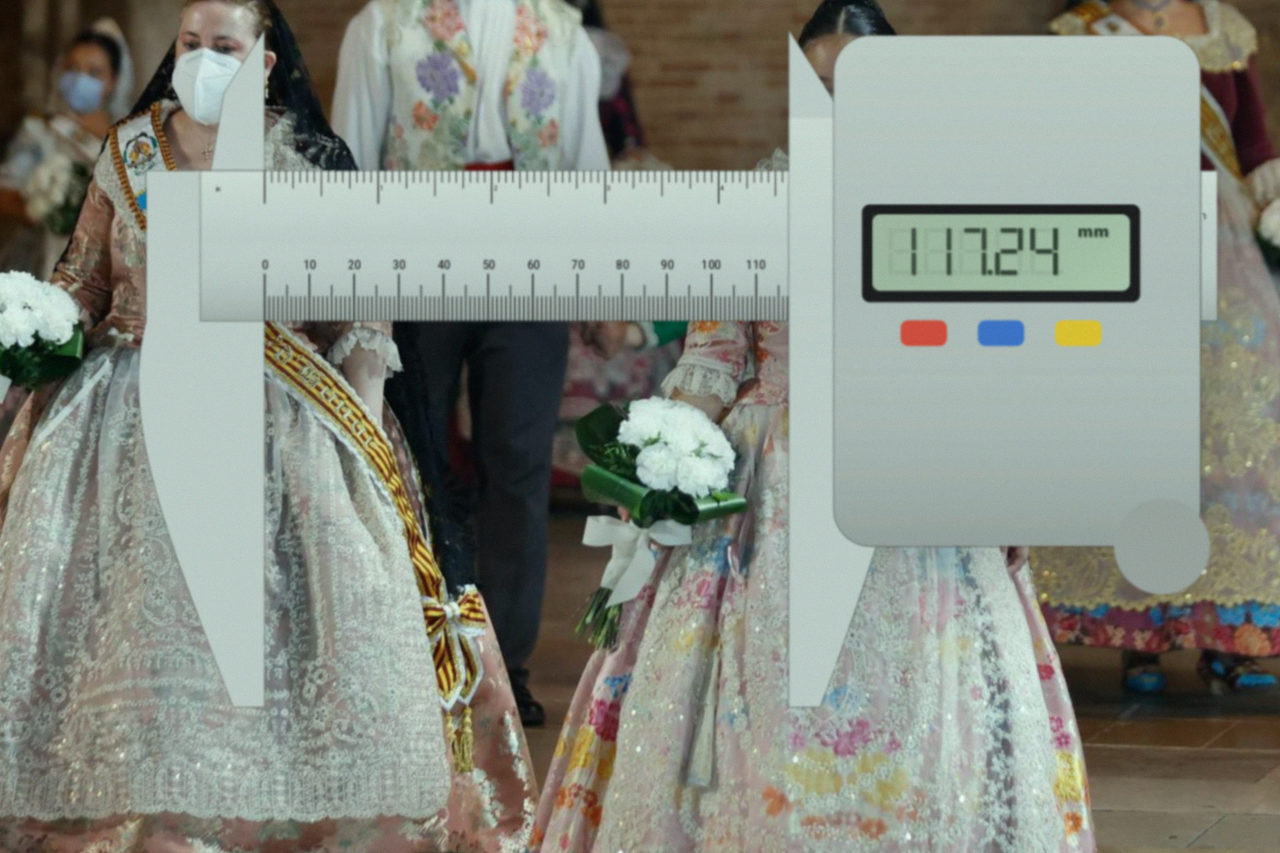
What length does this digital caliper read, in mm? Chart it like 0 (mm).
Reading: 117.24 (mm)
